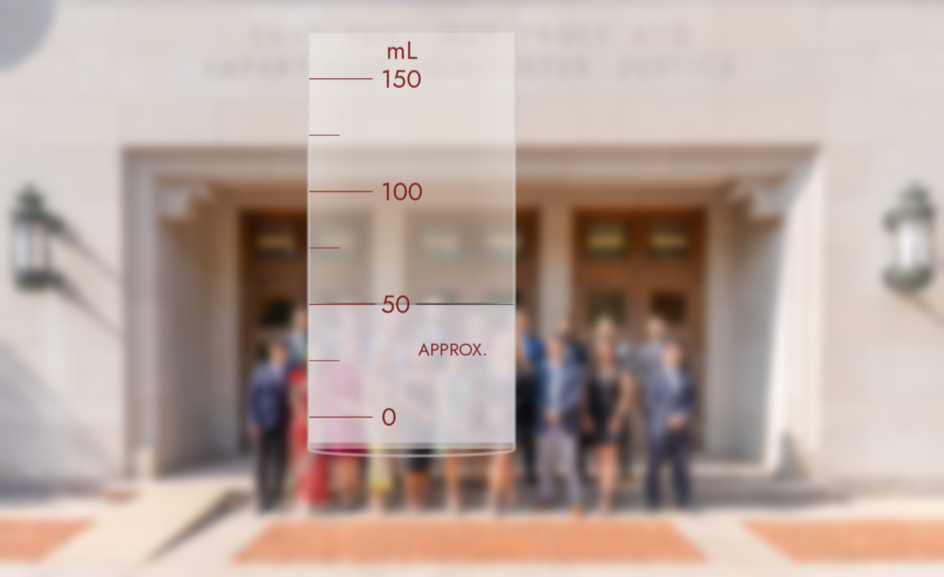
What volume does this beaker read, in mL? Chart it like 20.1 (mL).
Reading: 50 (mL)
